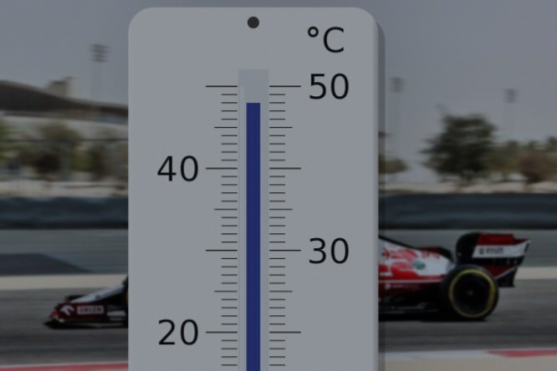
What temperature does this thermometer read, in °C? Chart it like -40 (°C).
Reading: 48 (°C)
